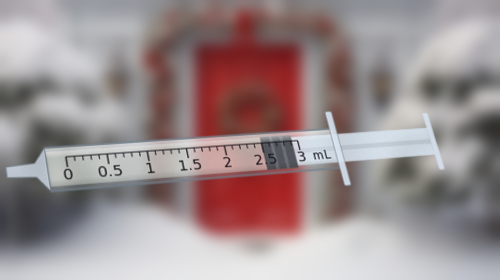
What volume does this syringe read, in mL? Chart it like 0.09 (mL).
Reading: 2.5 (mL)
